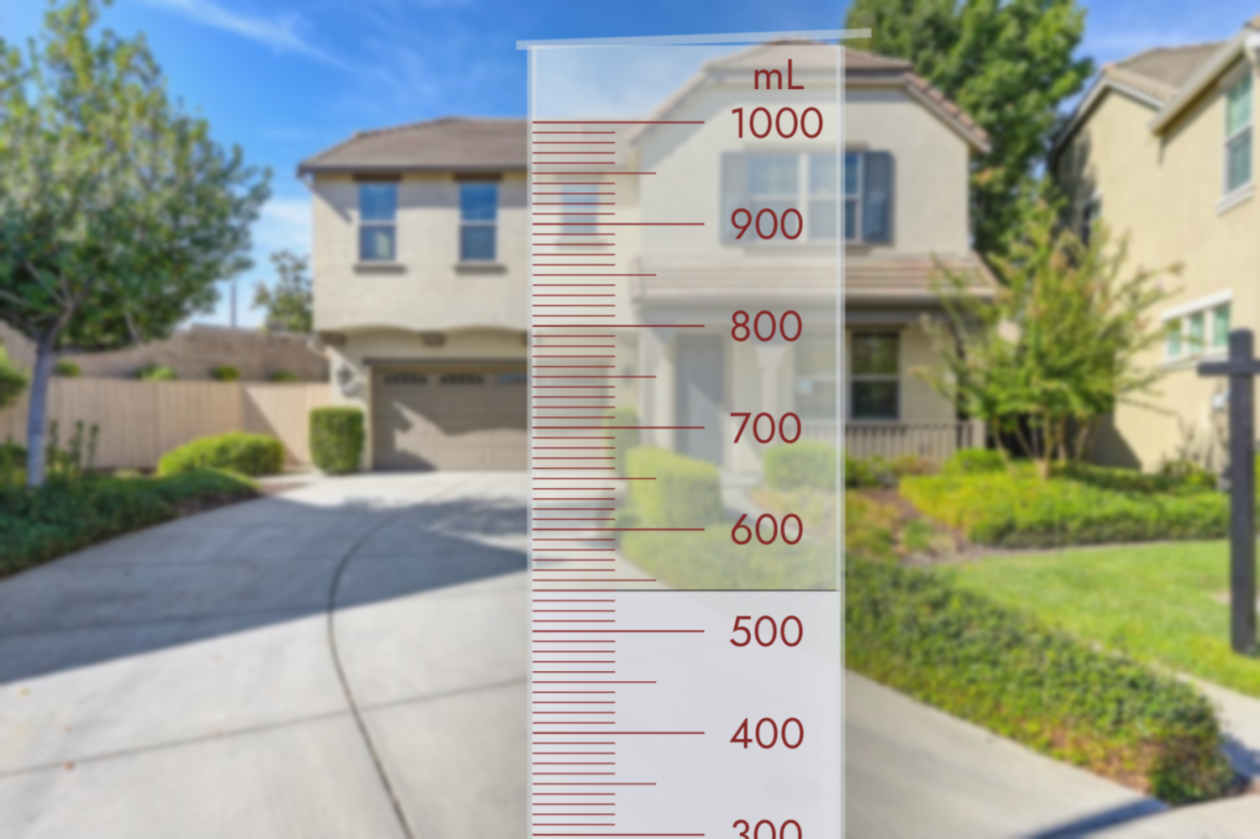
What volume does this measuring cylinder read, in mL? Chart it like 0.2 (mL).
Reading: 540 (mL)
